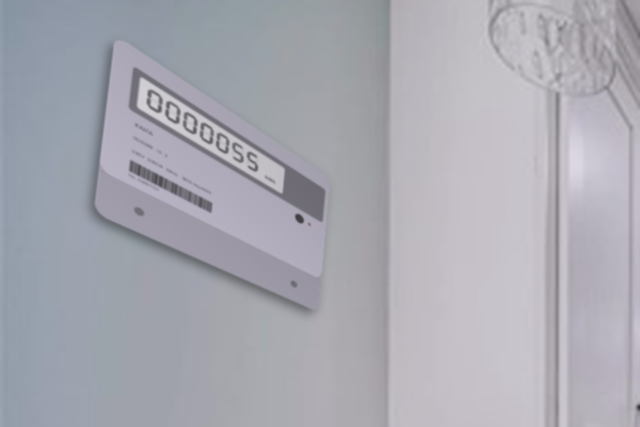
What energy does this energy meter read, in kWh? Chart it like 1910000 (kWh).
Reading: 55 (kWh)
